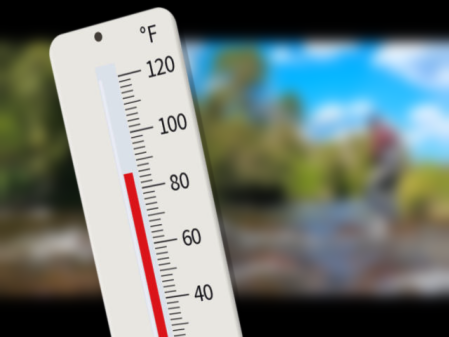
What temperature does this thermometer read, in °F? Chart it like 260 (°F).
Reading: 86 (°F)
